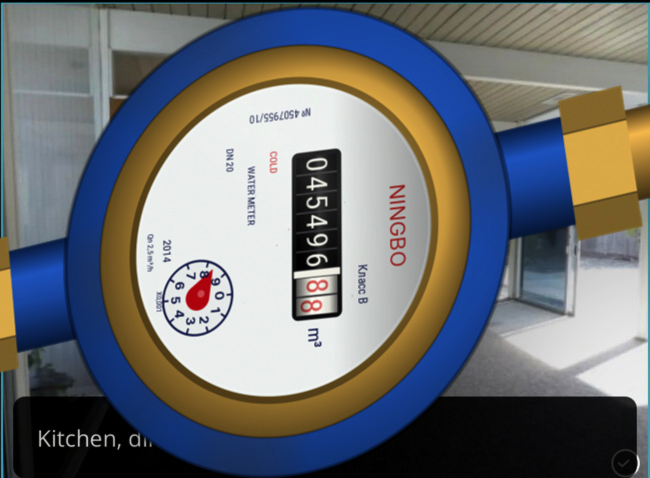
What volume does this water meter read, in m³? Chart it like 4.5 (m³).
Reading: 45496.878 (m³)
